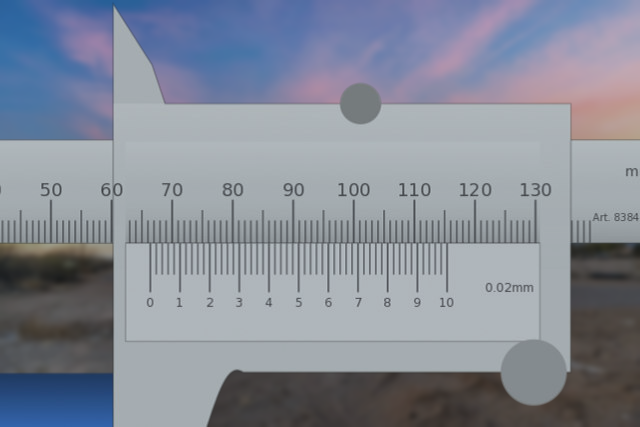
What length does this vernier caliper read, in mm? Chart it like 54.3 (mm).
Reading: 66.4 (mm)
